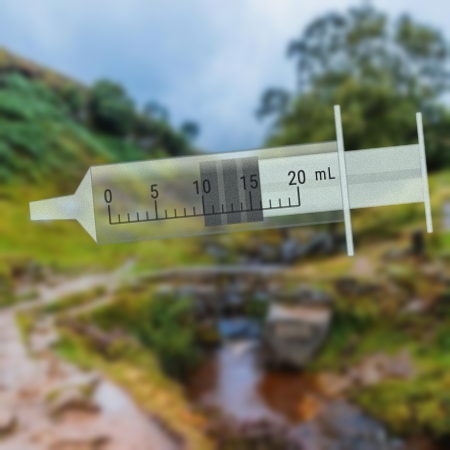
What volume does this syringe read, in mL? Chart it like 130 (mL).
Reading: 10 (mL)
